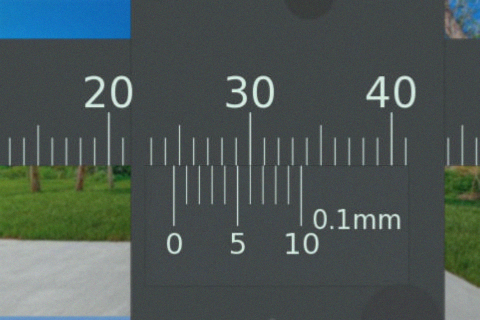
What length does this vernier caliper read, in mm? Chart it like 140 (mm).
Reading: 24.6 (mm)
